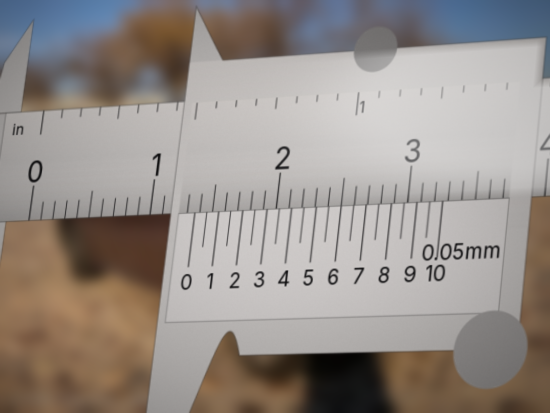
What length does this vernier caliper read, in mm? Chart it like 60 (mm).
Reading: 13.6 (mm)
